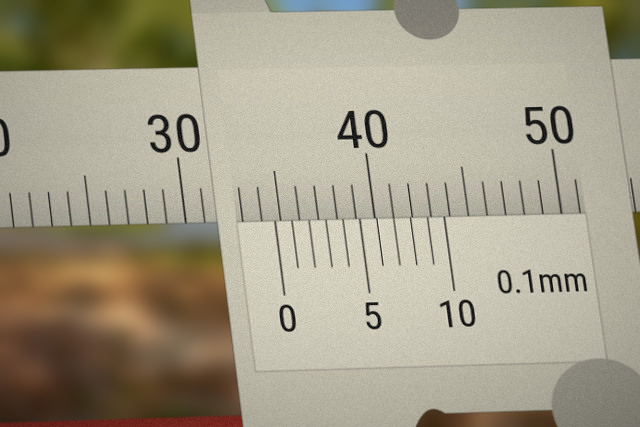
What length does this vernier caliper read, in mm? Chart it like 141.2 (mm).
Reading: 34.7 (mm)
